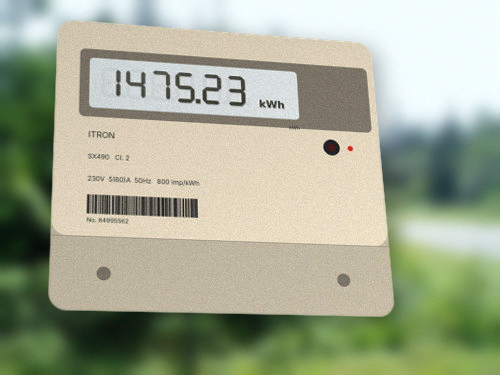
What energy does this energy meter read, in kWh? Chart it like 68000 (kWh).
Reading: 1475.23 (kWh)
